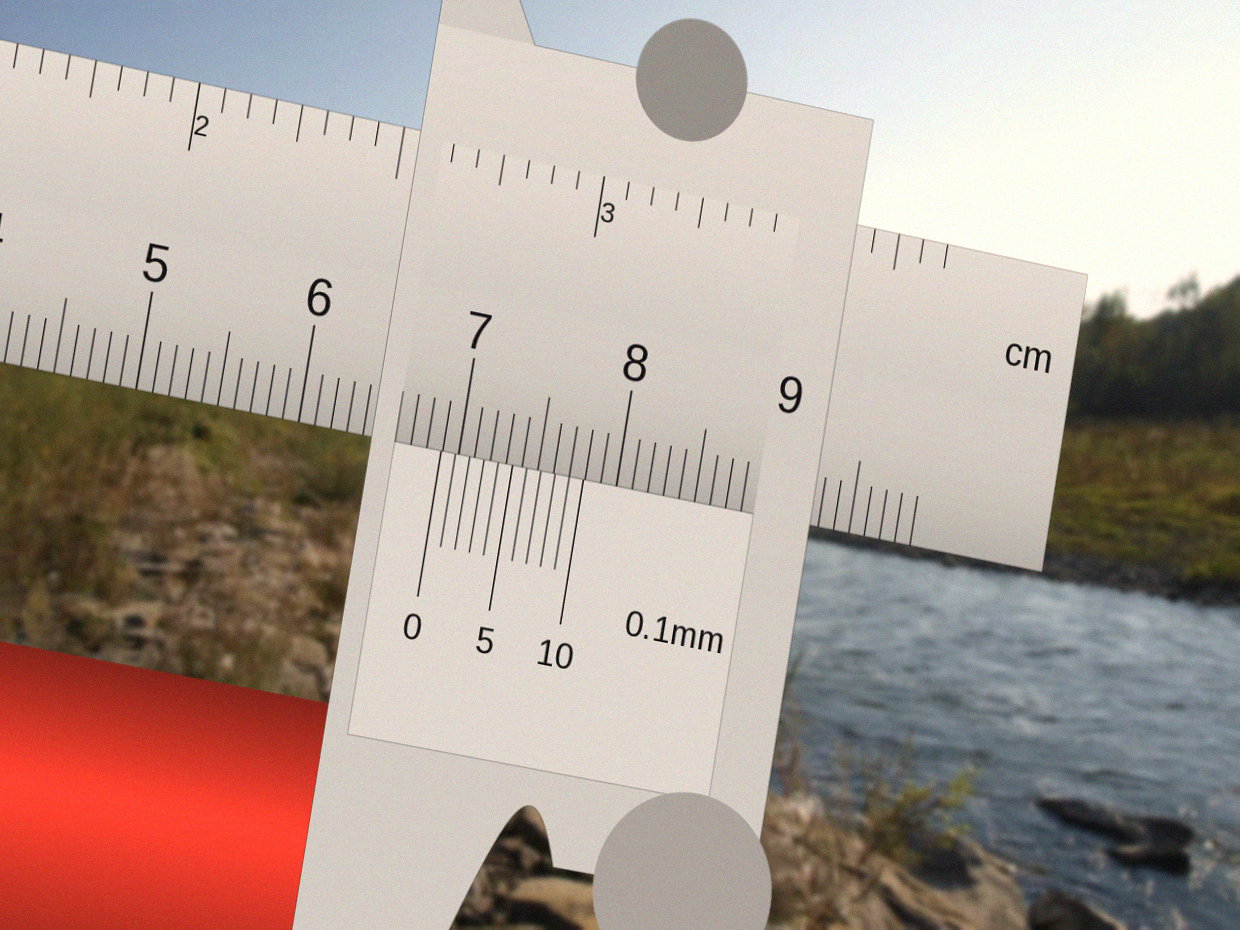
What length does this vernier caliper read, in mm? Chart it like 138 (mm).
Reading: 68.9 (mm)
